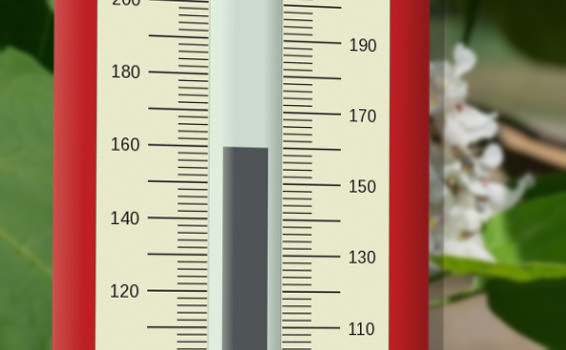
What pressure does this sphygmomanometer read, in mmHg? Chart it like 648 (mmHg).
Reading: 160 (mmHg)
